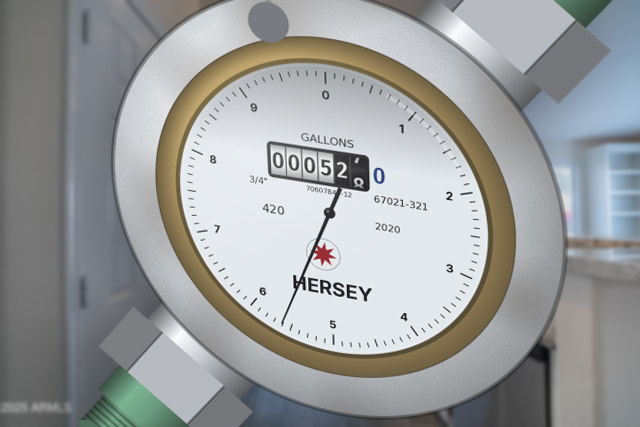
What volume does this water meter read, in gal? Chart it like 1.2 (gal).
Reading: 5275.6 (gal)
